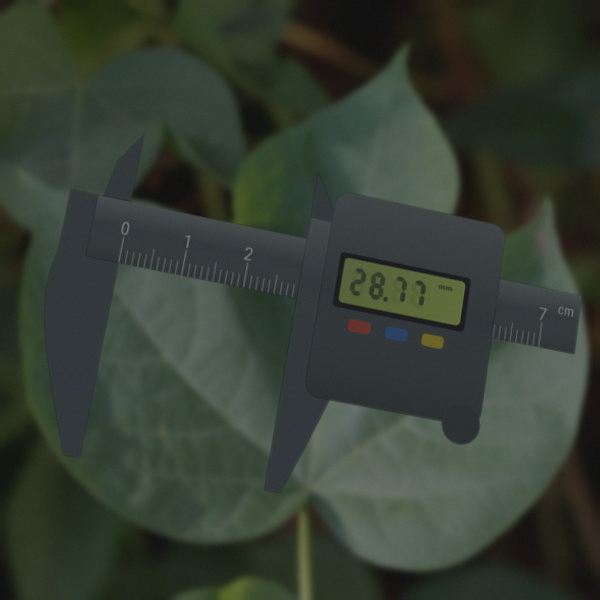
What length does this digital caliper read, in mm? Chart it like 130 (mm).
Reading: 28.77 (mm)
